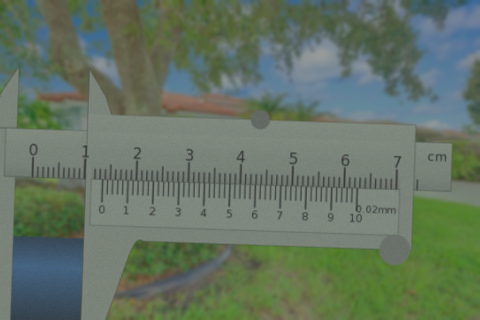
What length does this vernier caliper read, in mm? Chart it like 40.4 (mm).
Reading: 13.5 (mm)
